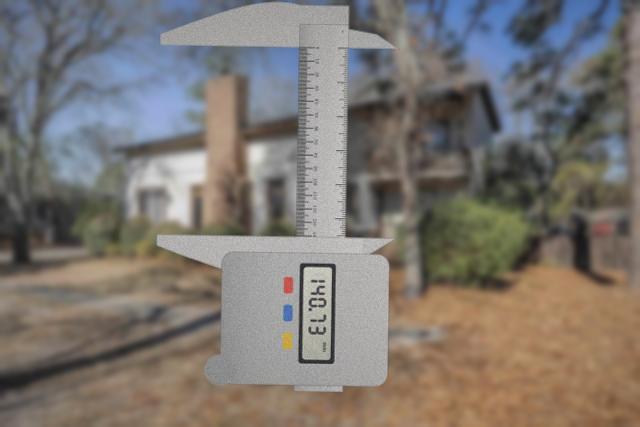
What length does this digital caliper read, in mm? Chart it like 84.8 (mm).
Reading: 140.73 (mm)
